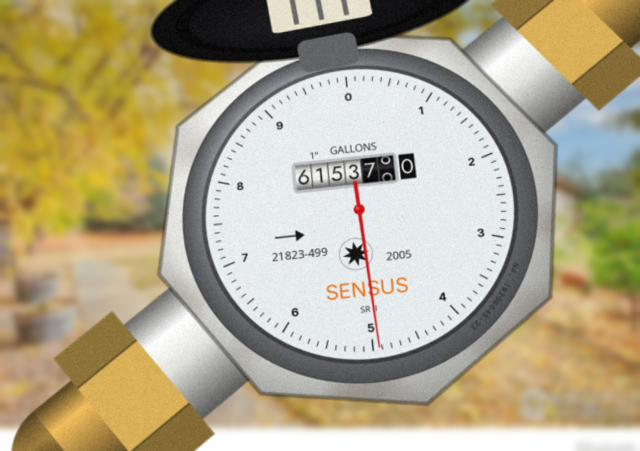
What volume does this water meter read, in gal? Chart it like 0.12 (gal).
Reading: 6153784.9 (gal)
